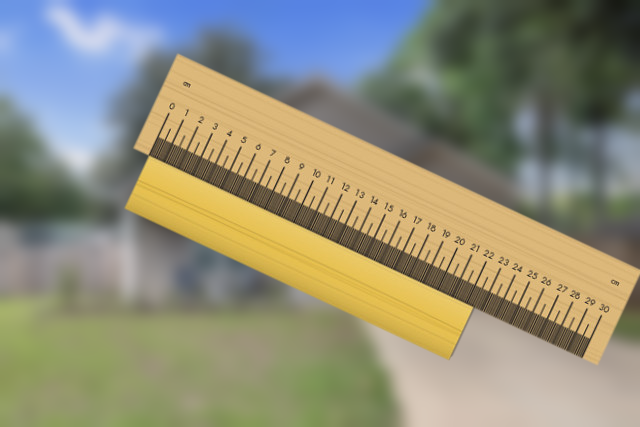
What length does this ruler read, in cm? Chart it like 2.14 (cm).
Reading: 22.5 (cm)
